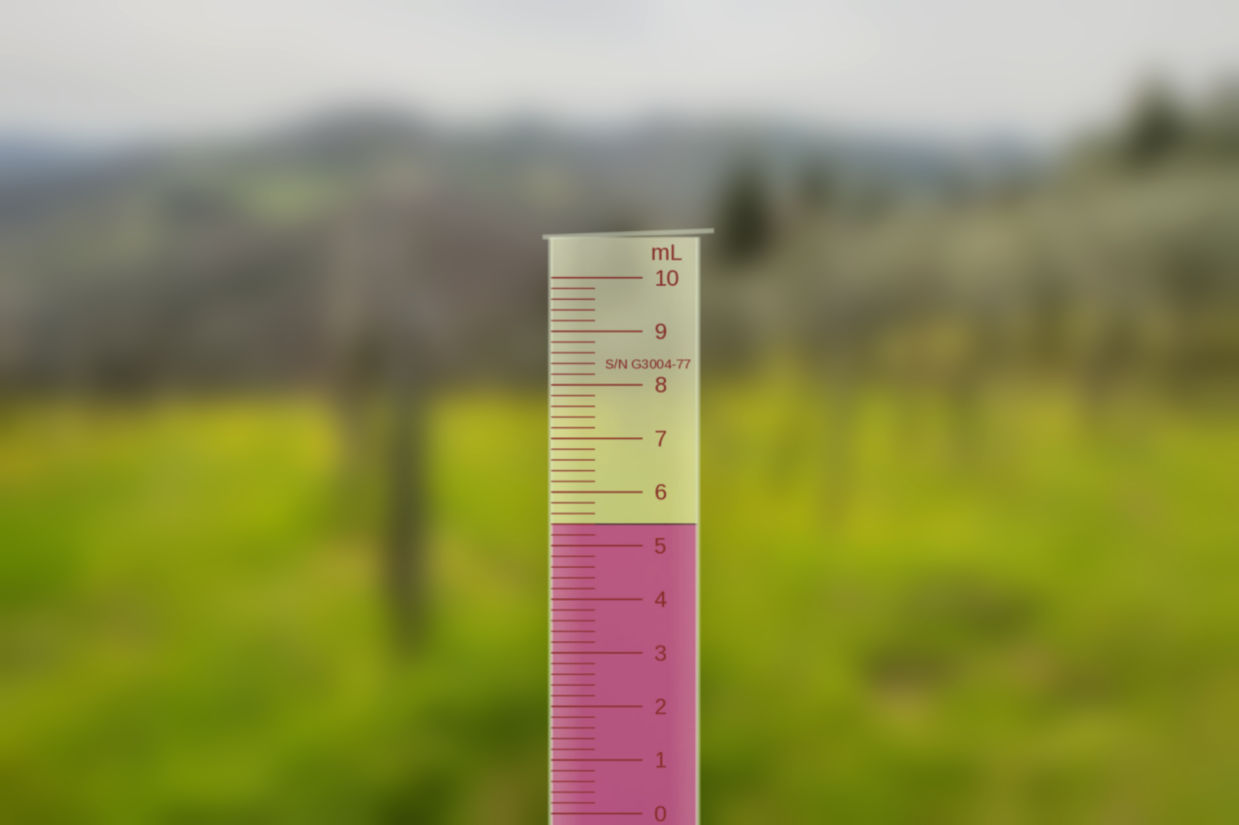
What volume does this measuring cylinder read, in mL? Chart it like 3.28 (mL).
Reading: 5.4 (mL)
